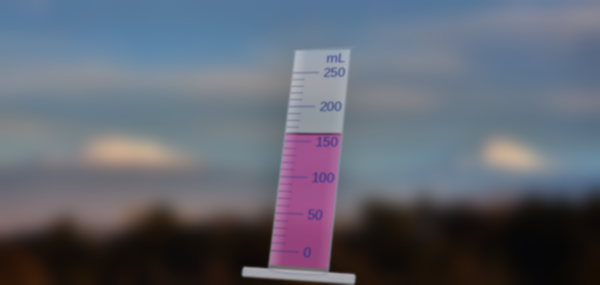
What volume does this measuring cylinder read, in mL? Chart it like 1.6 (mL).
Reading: 160 (mL)
